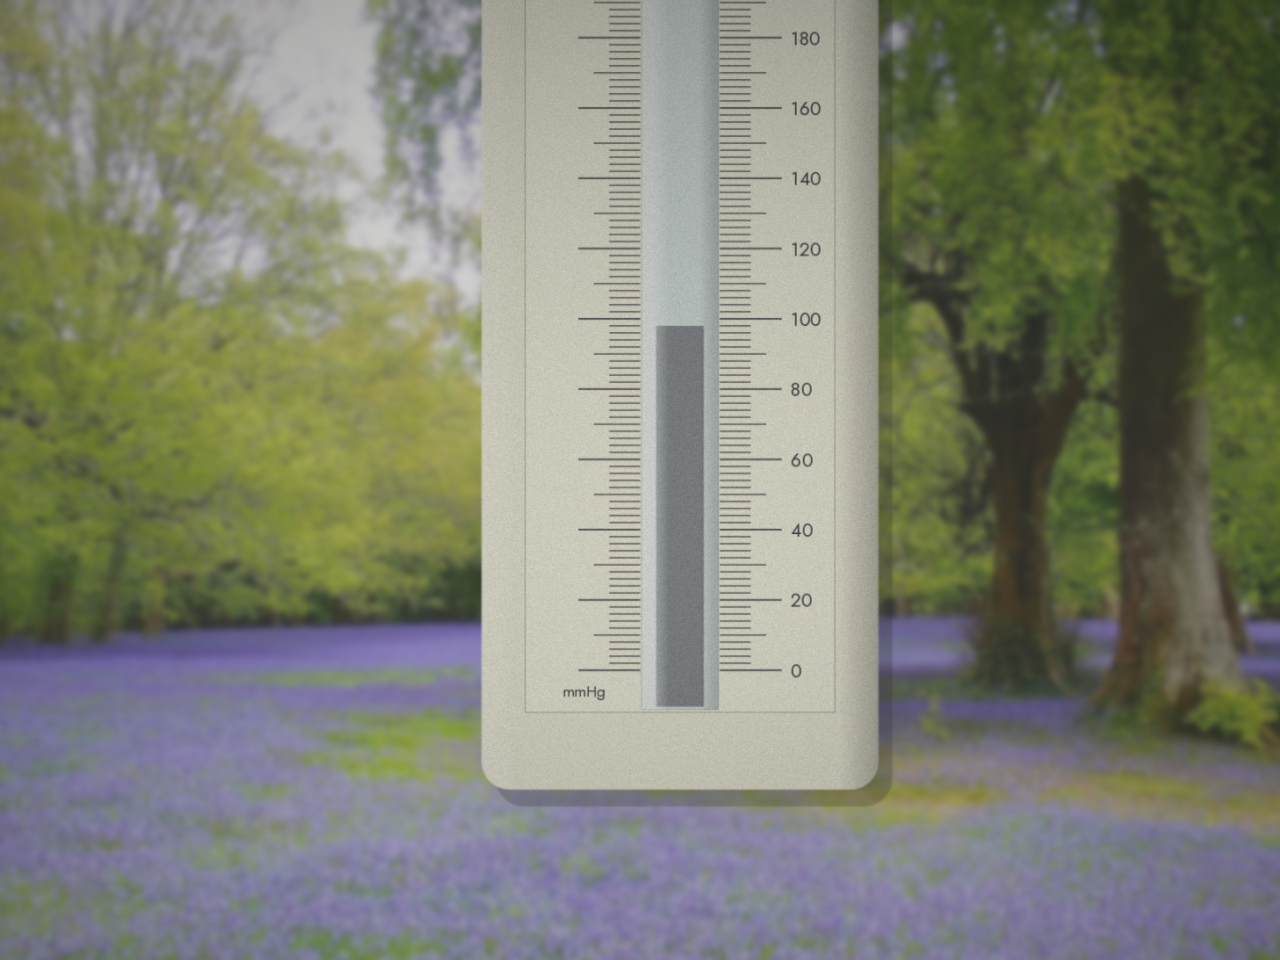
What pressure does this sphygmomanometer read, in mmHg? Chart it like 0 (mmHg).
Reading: 98 (mmHg)
